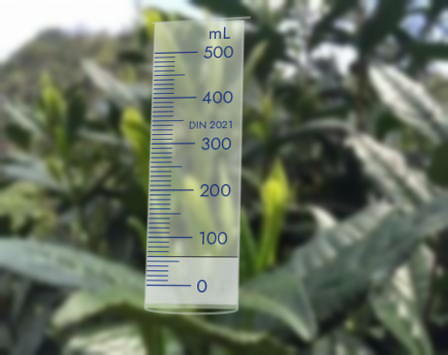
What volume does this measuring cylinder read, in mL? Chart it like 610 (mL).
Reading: 60 (mL)
